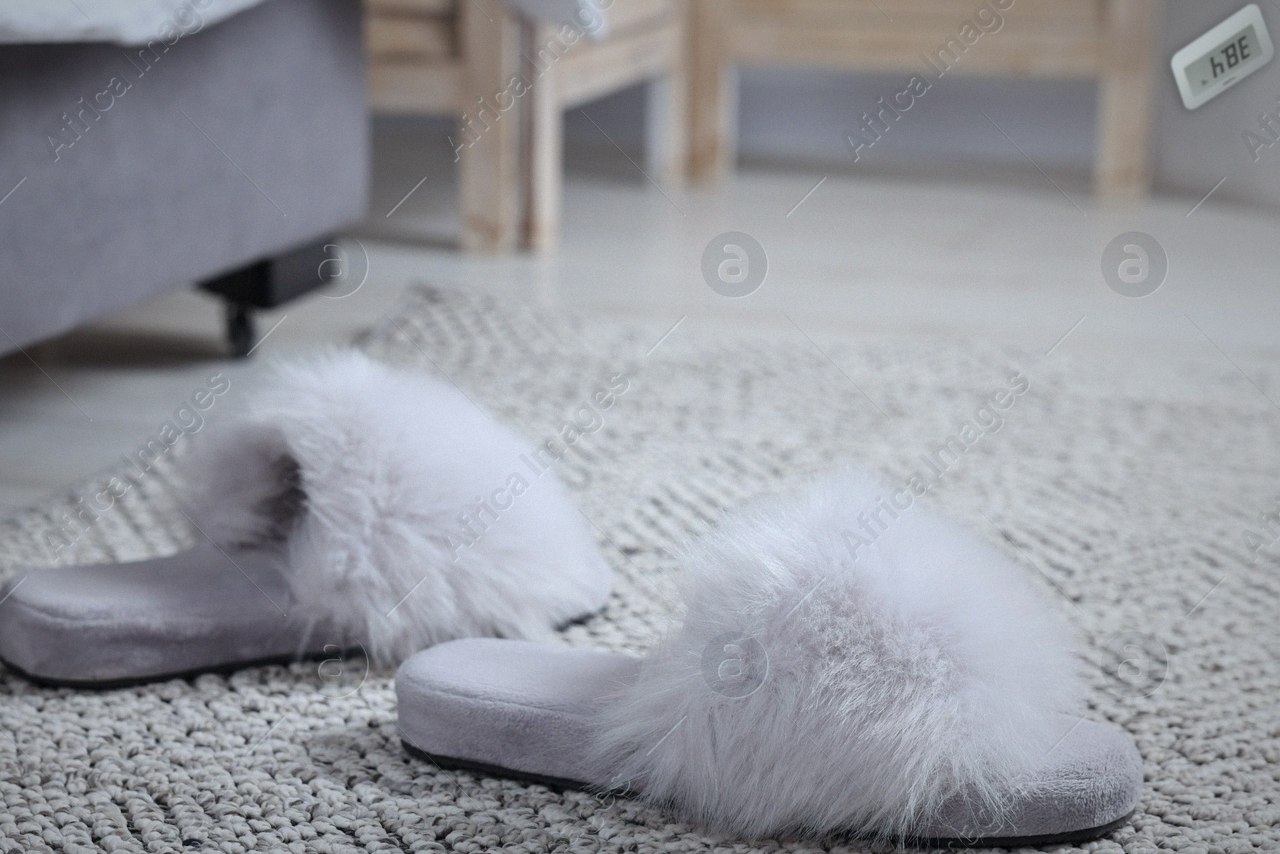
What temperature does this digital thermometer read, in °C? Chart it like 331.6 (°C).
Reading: 38.4 (°C)
